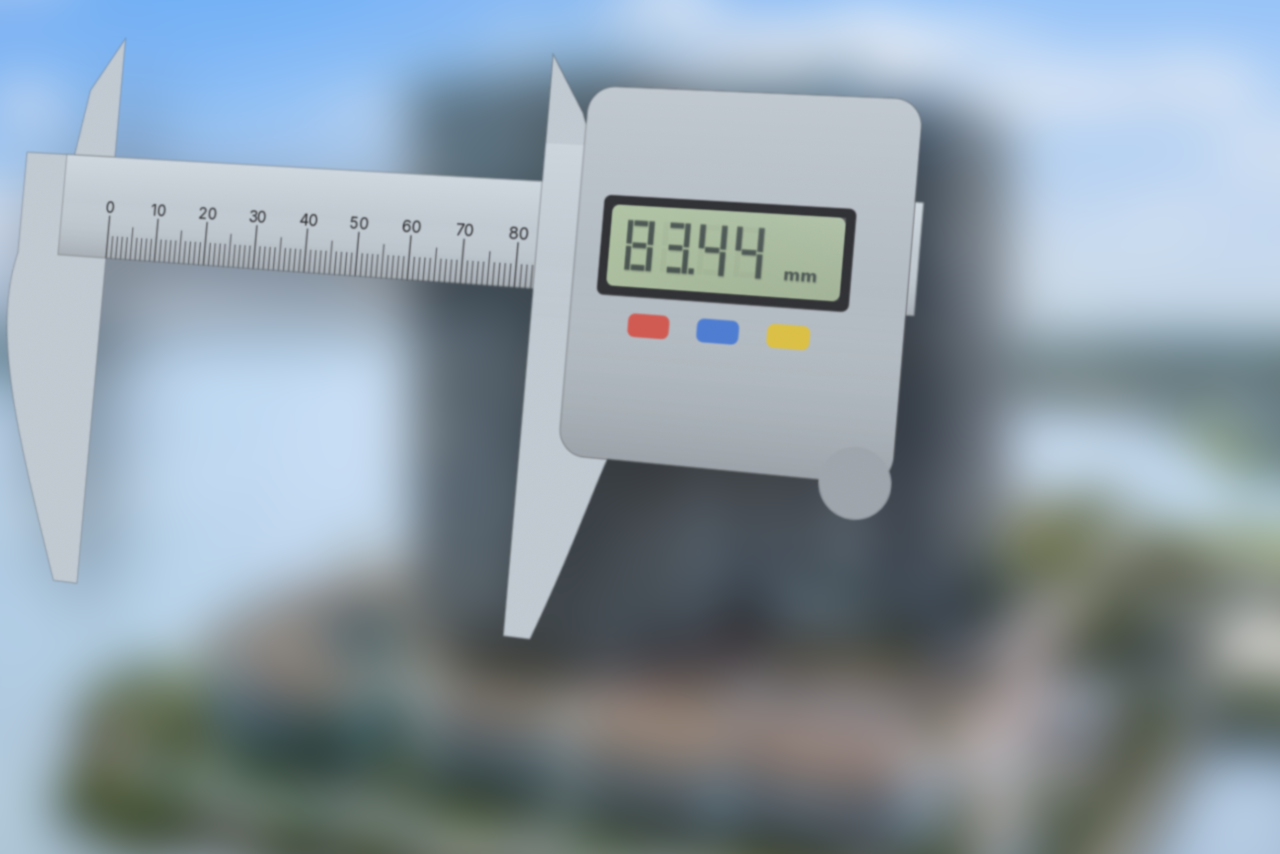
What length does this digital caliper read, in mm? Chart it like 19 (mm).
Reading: 83.44 (mm)
